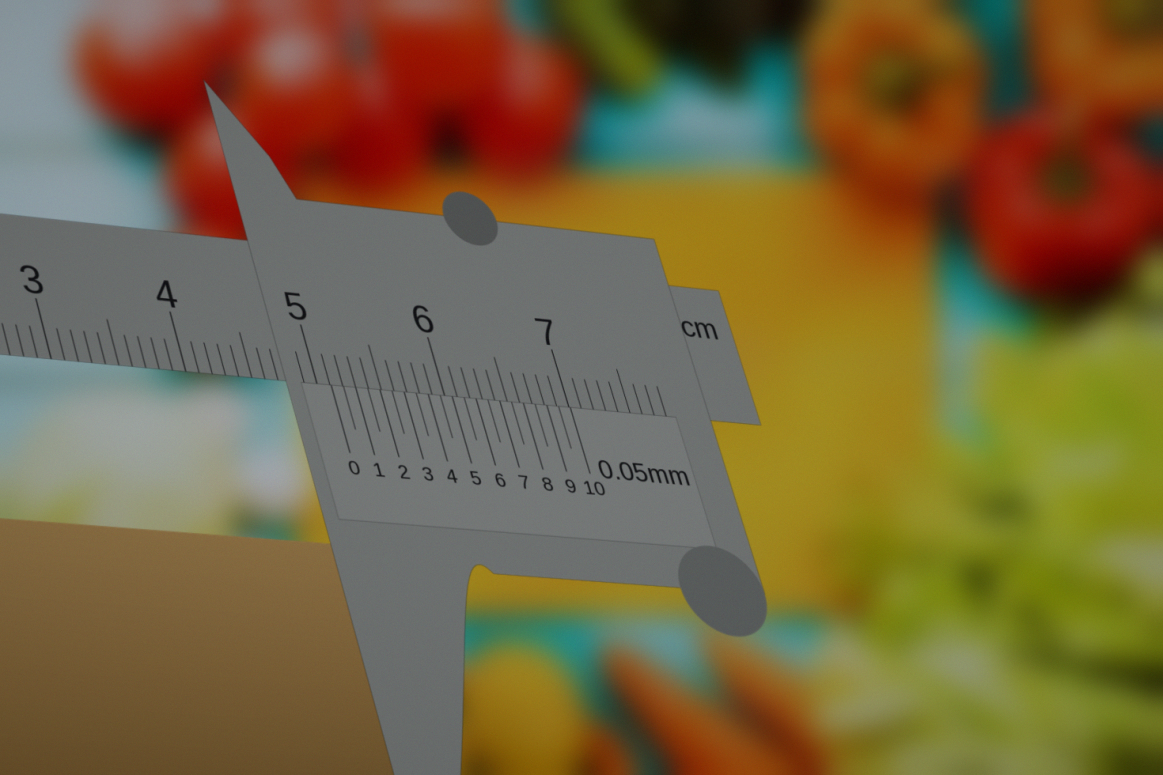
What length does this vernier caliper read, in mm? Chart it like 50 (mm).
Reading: 51.1 (mm)
